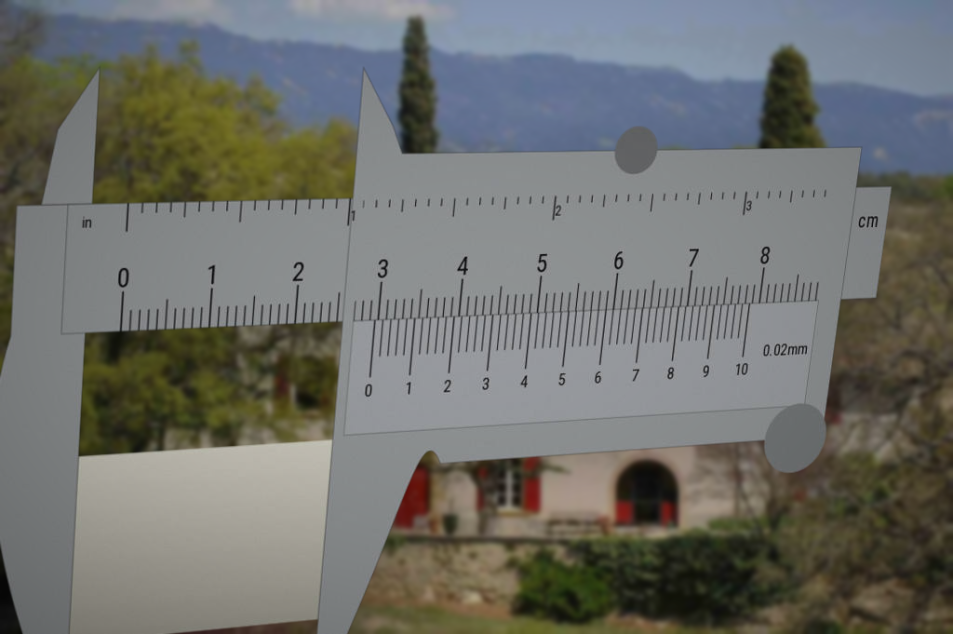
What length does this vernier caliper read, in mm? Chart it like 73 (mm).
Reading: 29.6 (mm)
